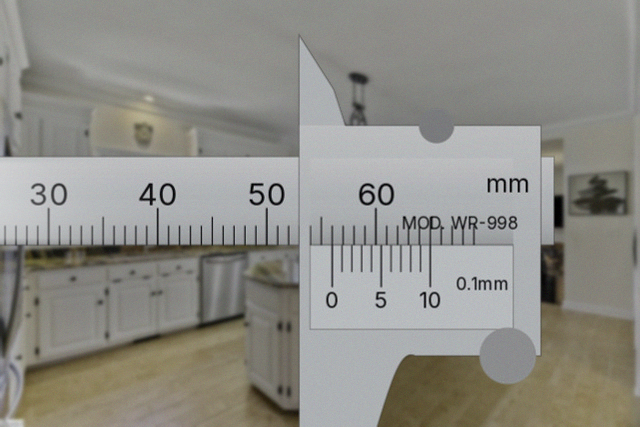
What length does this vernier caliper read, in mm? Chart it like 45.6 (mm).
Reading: 56.0 (mm)
